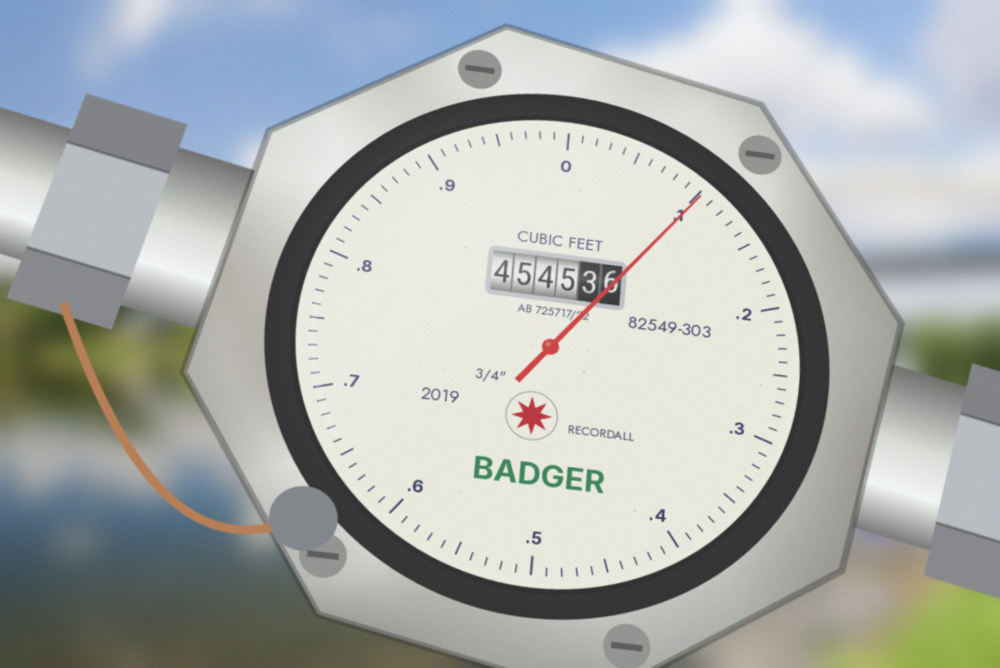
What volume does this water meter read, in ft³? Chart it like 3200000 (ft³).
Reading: 454536.10 (ft³)
